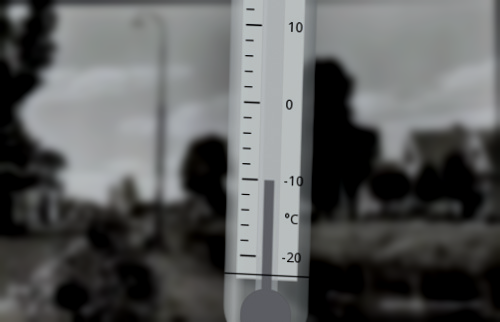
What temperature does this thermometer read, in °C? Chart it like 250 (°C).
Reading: -10 (°C)
